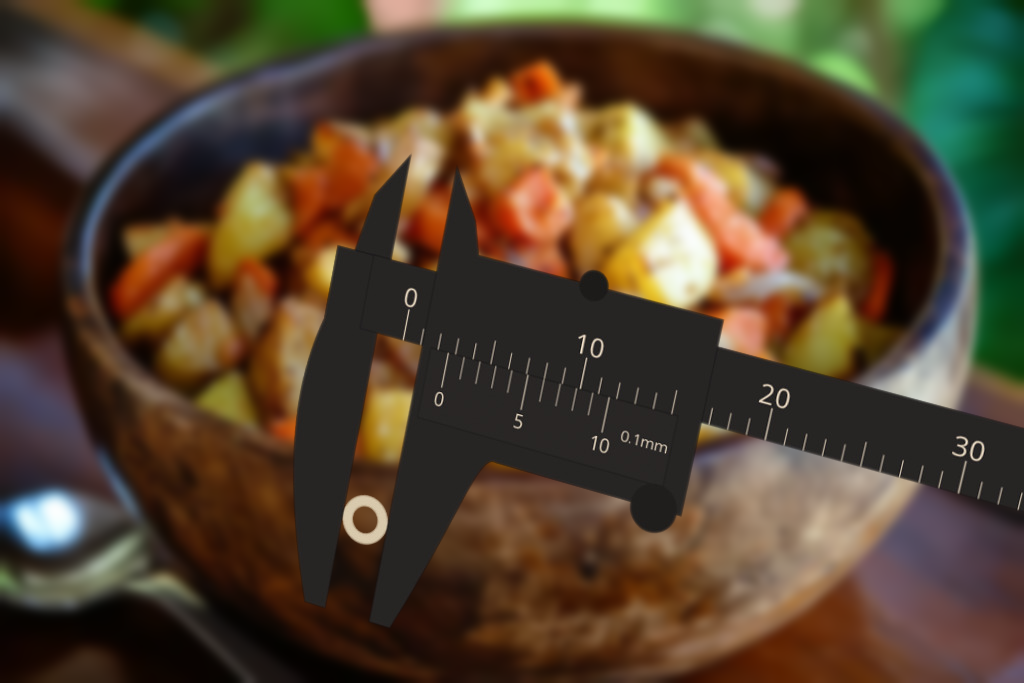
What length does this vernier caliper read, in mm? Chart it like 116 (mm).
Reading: 2.6 (mm)
